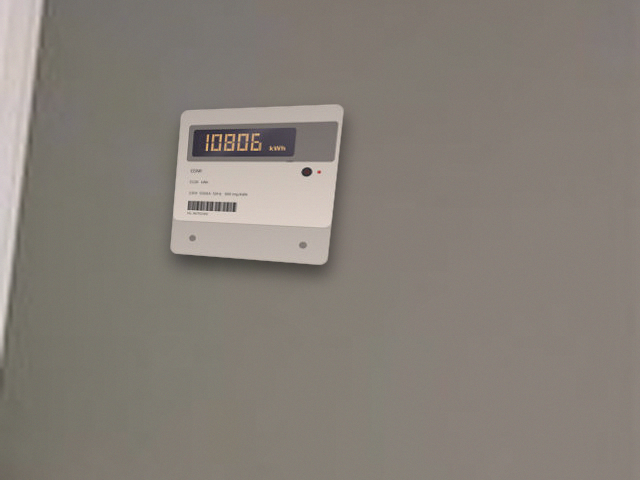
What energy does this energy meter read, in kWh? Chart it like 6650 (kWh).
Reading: 10806 (kWh)
